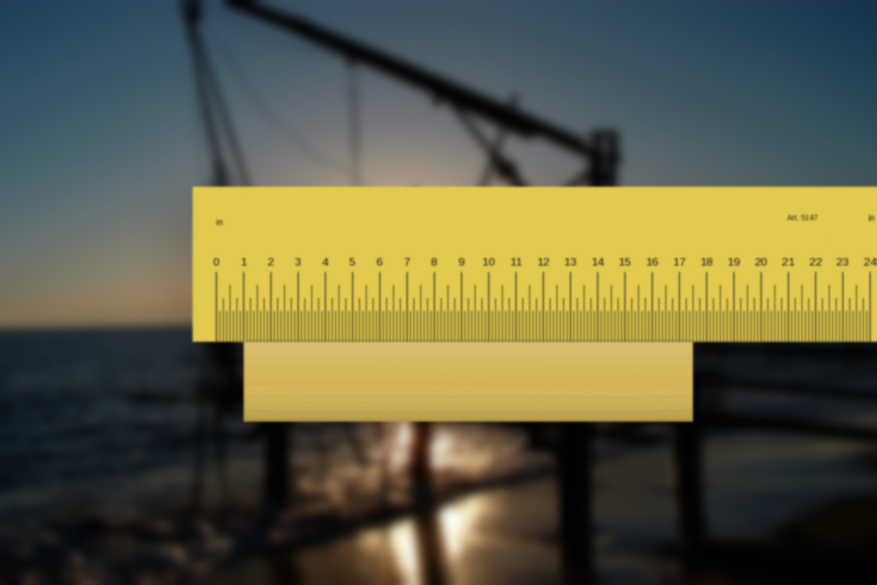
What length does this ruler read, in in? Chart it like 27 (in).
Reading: 16.5 (in)
